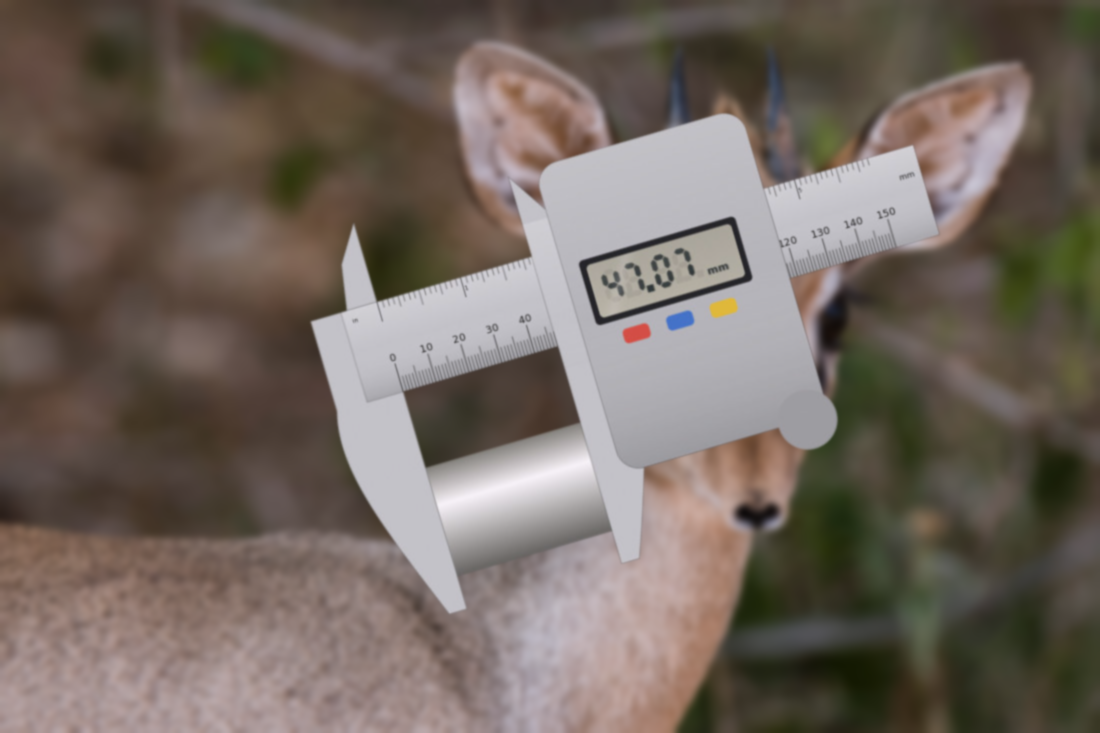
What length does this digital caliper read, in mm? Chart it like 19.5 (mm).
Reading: 47.07 (mm)
